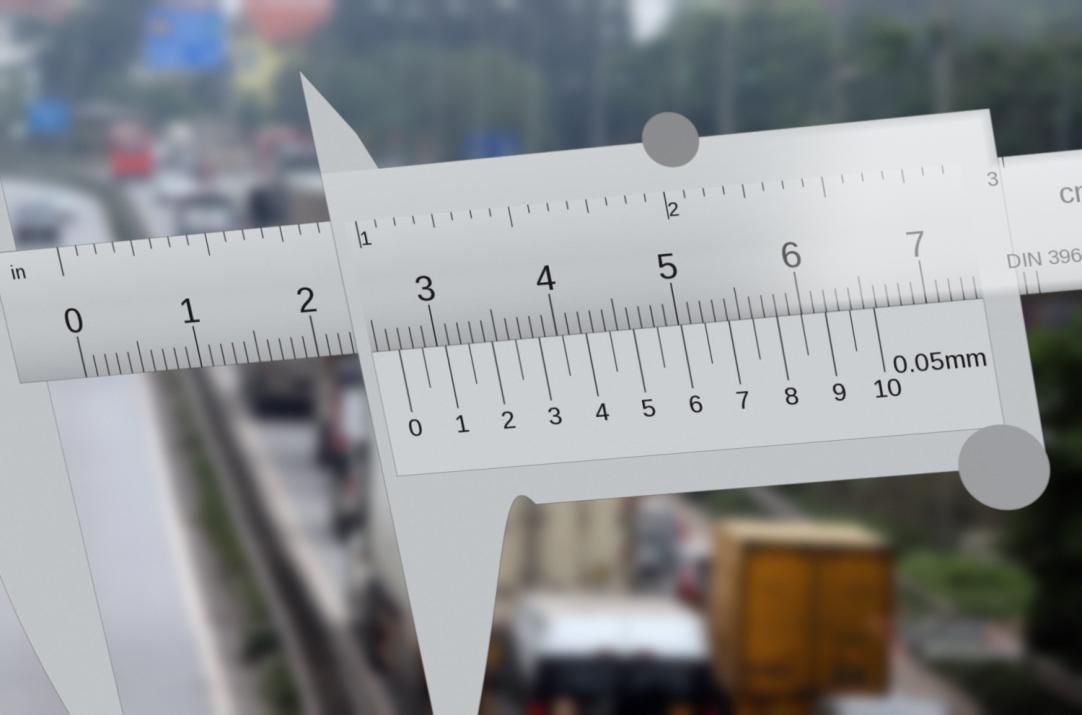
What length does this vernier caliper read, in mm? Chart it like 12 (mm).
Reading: 26.8 (mm)
